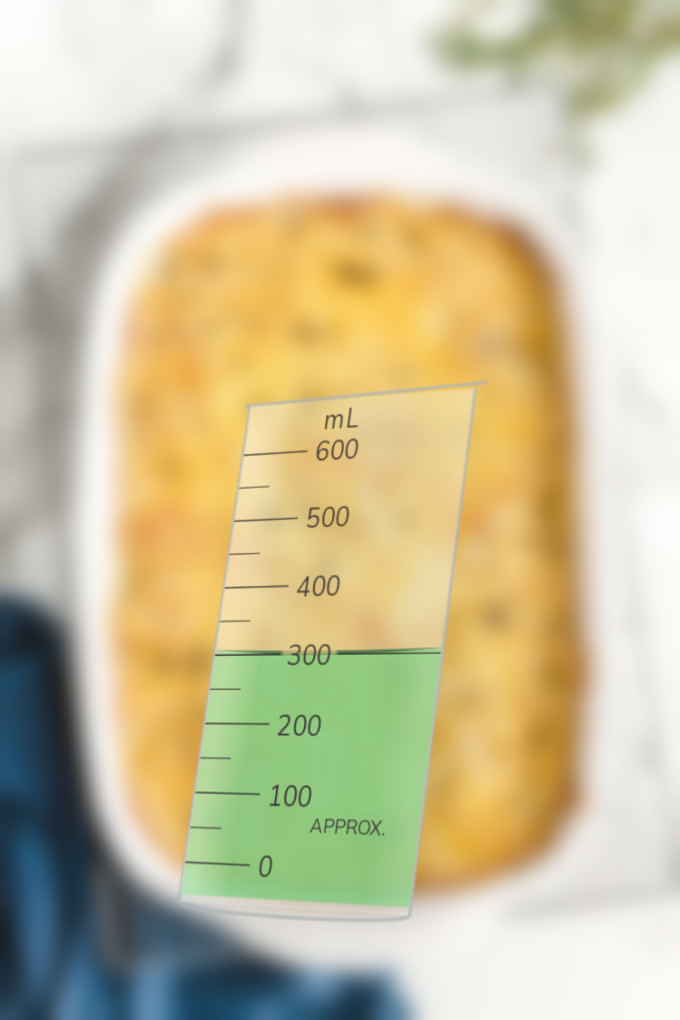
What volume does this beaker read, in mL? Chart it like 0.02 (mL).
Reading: 300 (mL)
